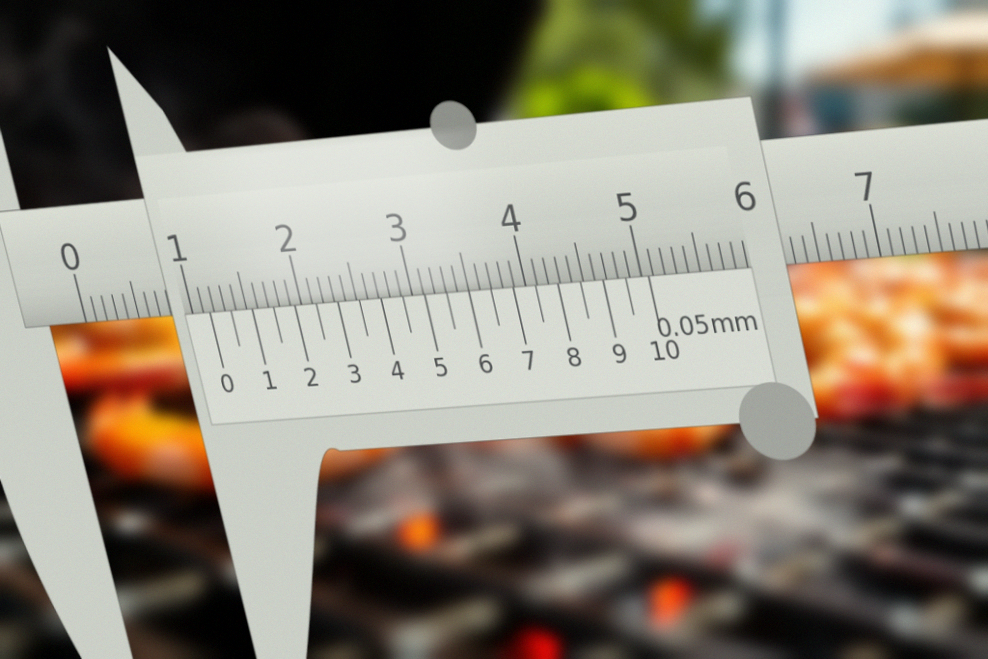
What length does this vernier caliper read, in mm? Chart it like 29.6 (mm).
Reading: 11.6 (mm)
